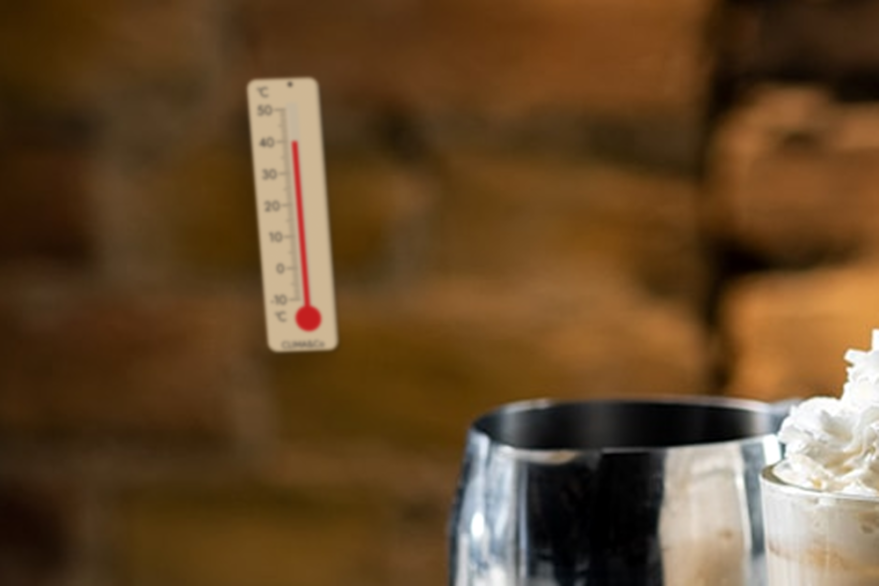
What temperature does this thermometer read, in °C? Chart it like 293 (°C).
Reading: 40 (°C)
